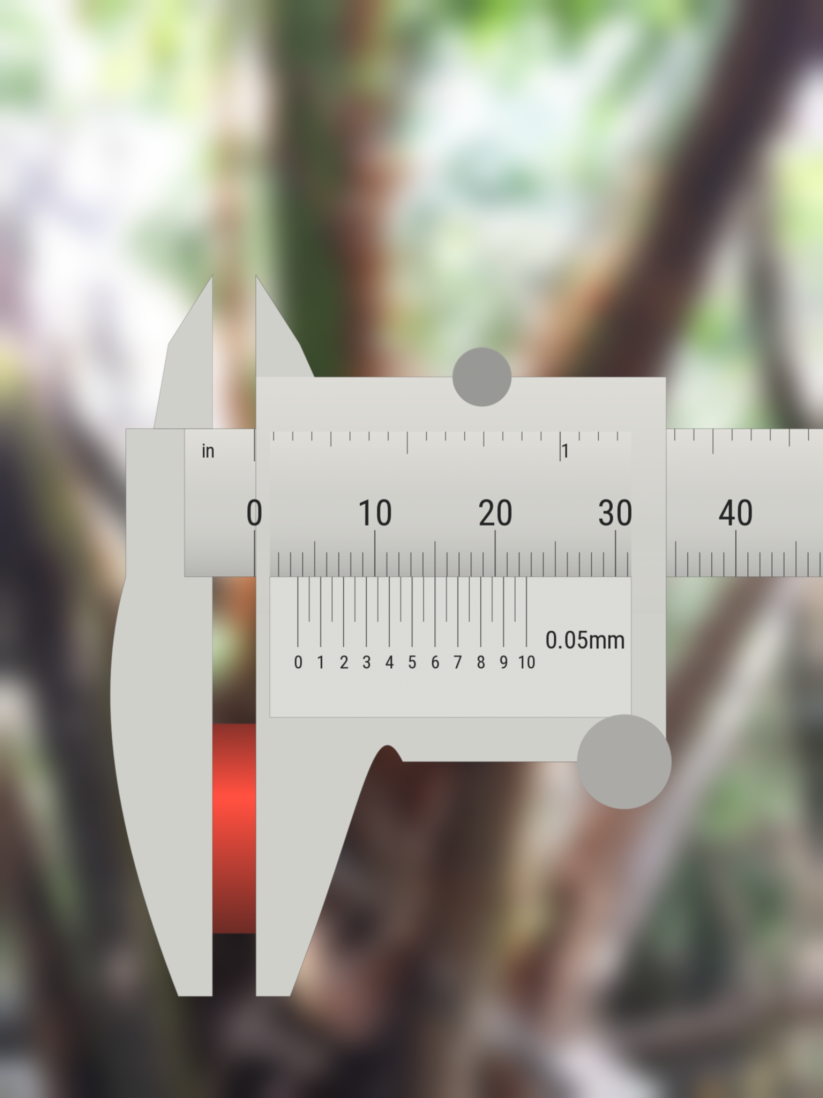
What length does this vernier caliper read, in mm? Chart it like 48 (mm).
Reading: 3.6 (mm)
